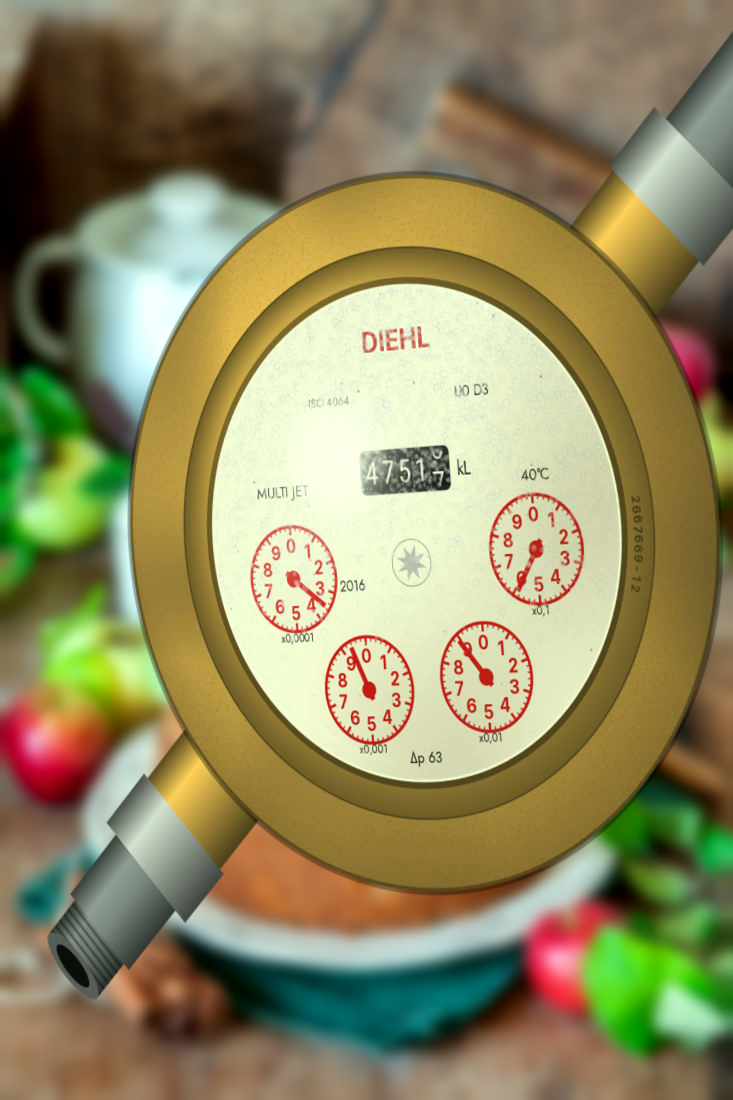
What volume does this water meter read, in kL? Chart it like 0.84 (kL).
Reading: 47516.5893 (kL)
